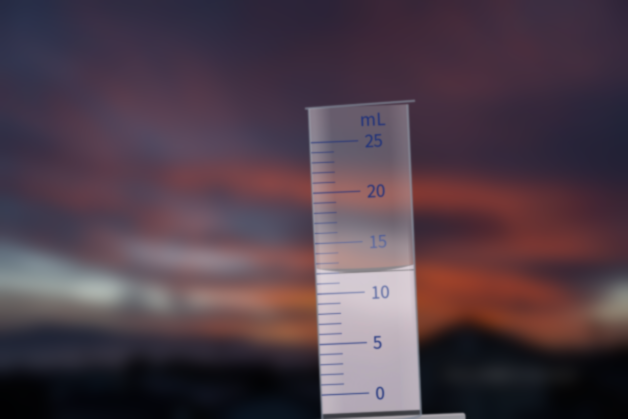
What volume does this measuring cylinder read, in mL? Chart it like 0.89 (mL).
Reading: 12 (mL)
